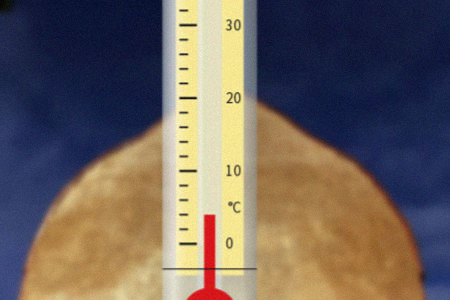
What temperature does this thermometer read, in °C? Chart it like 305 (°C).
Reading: 4 (°C)
